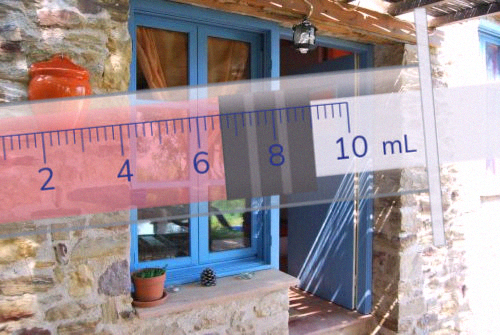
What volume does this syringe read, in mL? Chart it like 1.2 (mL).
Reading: 6.6 (mL)
